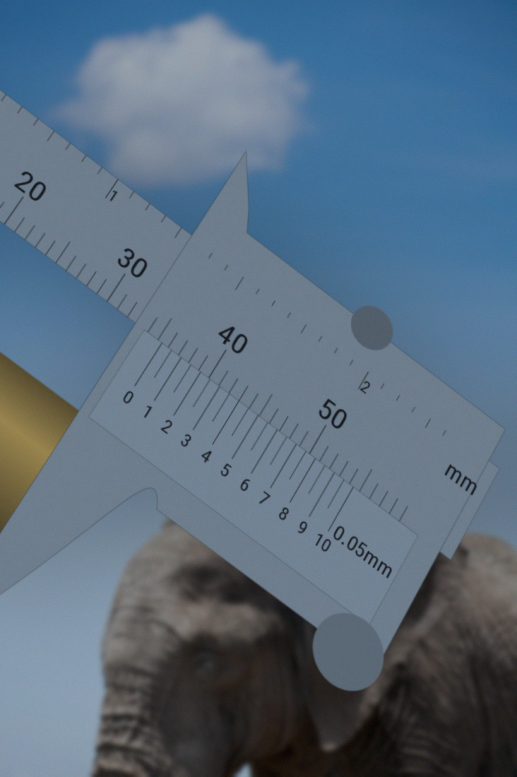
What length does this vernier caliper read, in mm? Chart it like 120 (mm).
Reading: 35.4 (mm)
